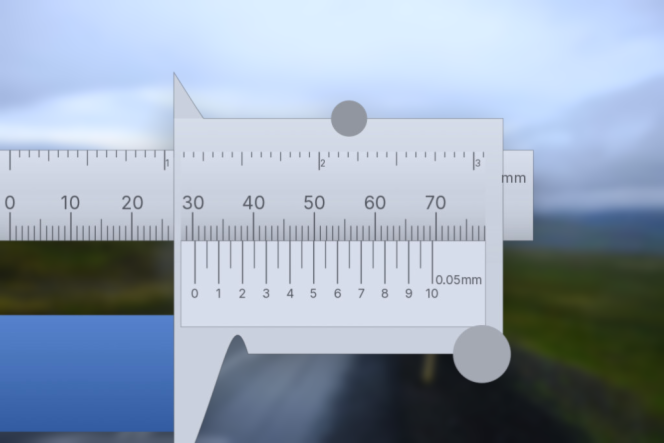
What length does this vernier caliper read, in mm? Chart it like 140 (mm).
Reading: 30.4 (mm)
